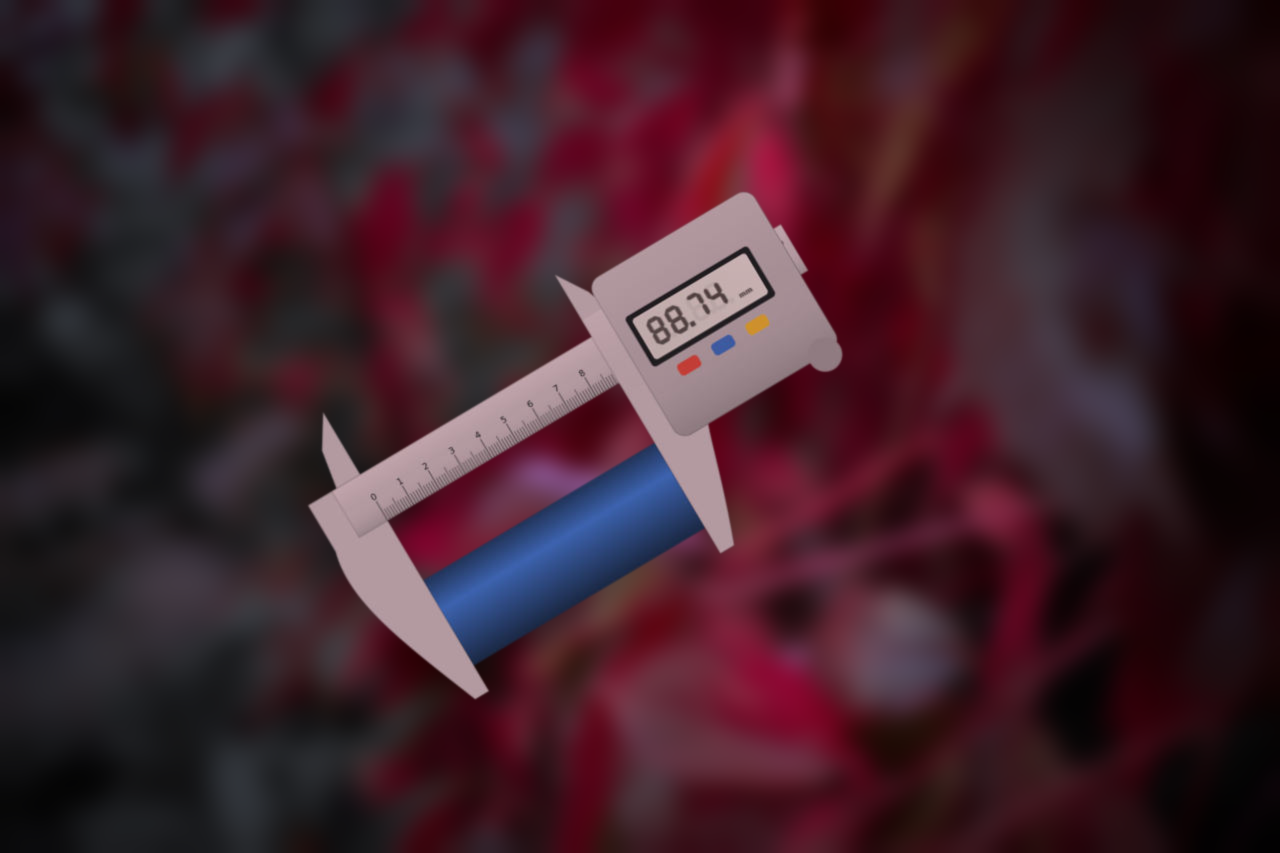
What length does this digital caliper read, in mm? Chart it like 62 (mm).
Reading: 88.74 (mm)
